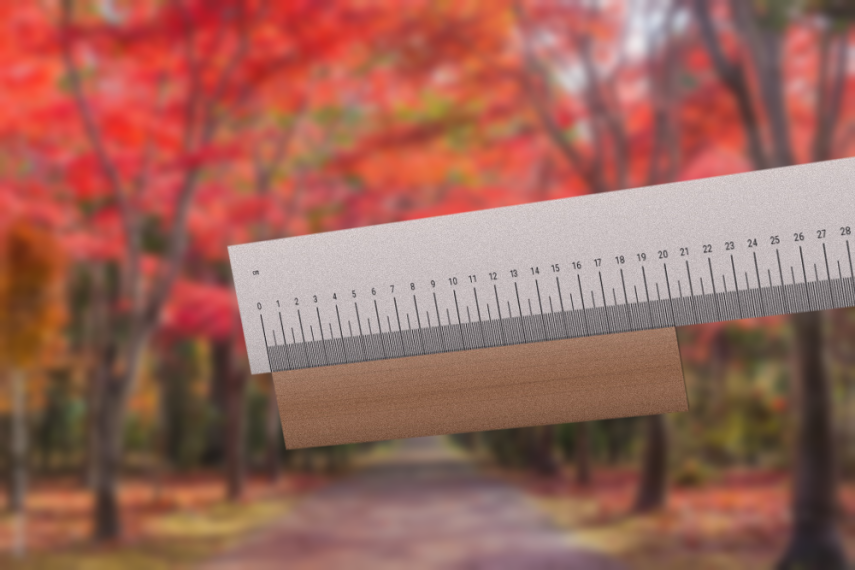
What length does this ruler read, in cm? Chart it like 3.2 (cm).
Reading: 20 (cm)
